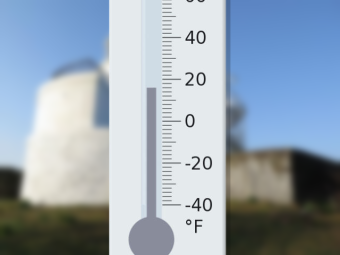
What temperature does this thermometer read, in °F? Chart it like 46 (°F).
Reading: 16 (°F)
